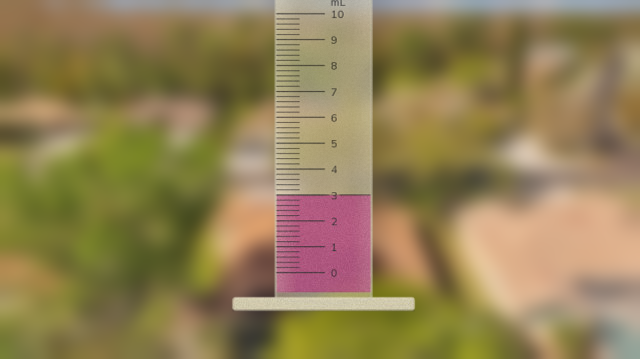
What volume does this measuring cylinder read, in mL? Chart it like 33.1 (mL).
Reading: 3 (mL)
